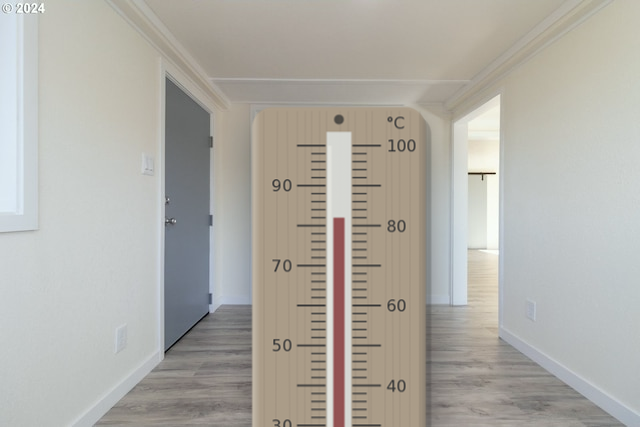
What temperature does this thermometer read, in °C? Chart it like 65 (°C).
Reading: 82 (°C)
